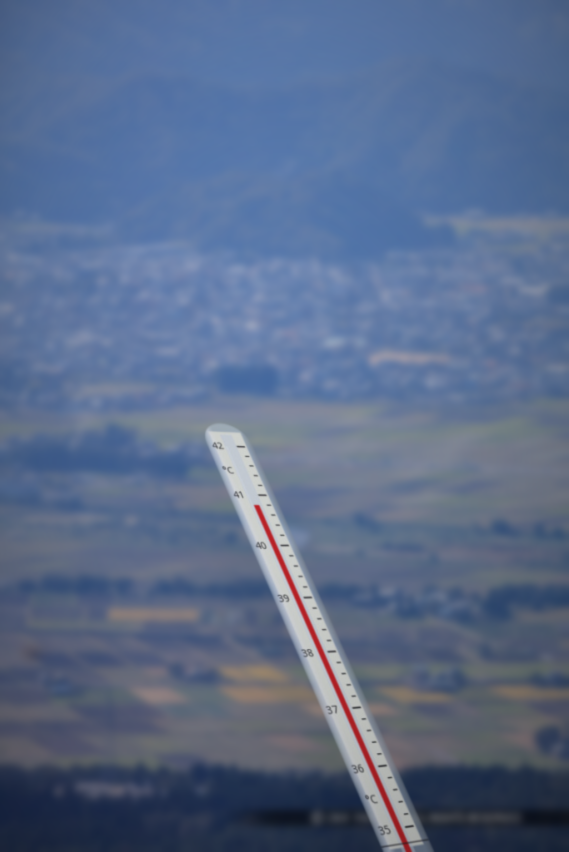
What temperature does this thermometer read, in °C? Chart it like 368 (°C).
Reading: 40.8 (°C)
